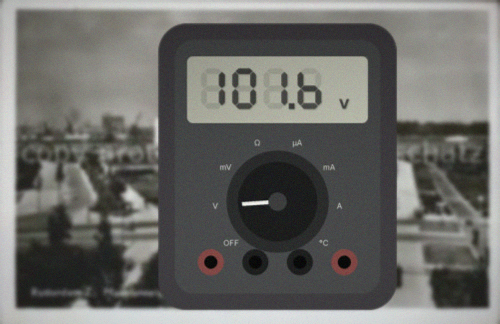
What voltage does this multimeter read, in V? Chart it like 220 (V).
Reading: 101.6 (V)
